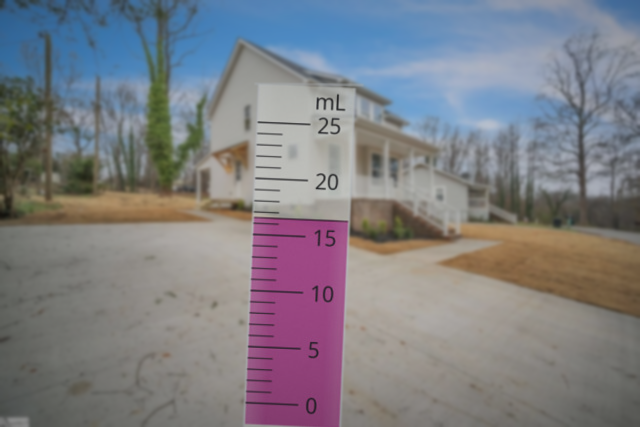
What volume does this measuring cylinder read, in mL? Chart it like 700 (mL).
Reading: 16.5 (mL)
